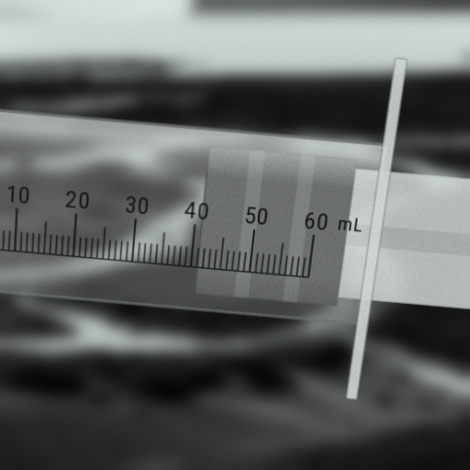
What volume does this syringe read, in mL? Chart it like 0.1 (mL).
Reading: 41 (mL)
